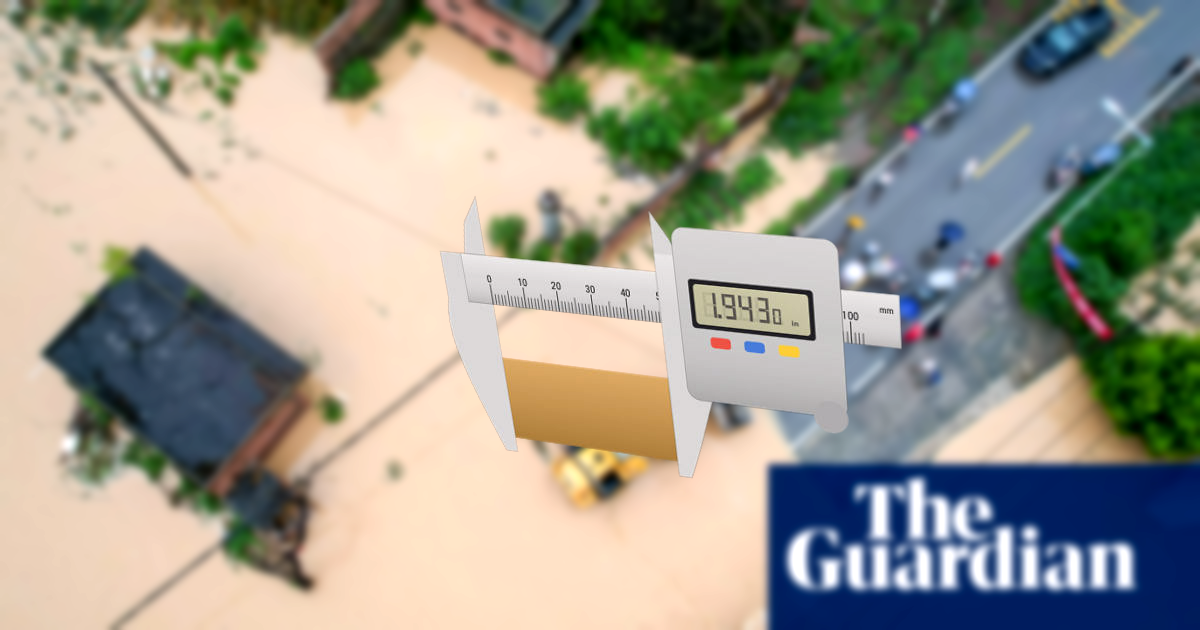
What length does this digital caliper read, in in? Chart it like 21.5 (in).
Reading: 1.9430 (in)
